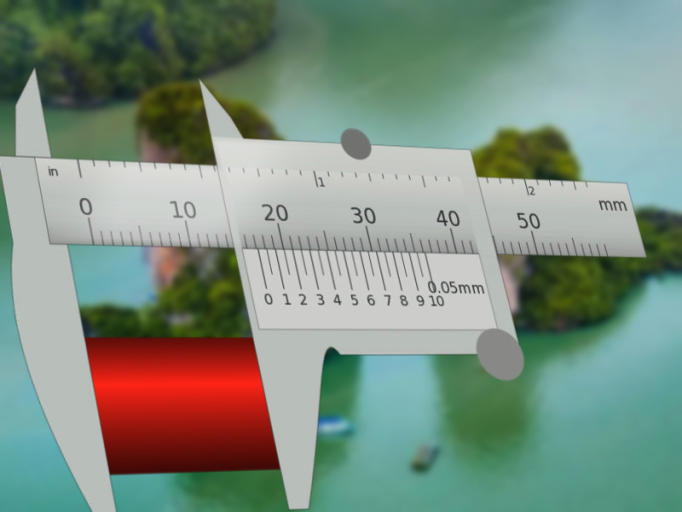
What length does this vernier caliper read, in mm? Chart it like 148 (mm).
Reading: 17.2 (mm)
